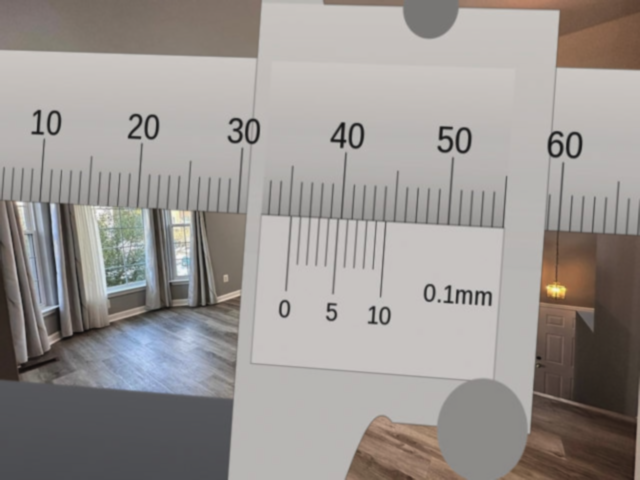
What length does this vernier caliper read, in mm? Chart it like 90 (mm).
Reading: 35.2 (mm)
